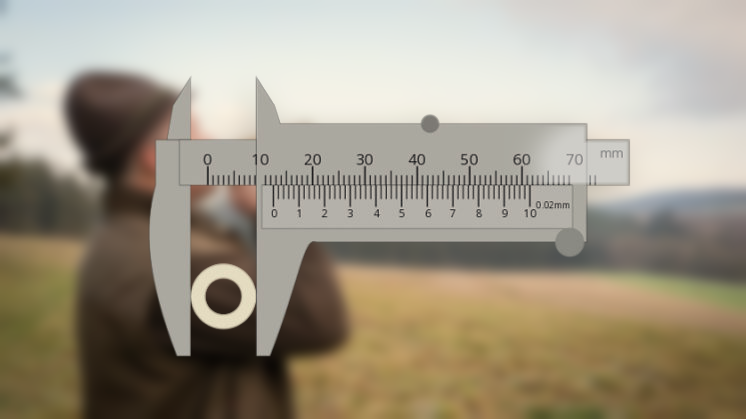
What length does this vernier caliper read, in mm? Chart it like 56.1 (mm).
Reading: 12.5 (mm)
